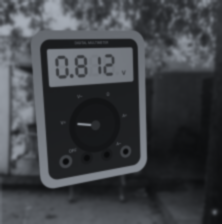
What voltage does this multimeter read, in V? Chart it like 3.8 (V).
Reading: 0.812 (V)
